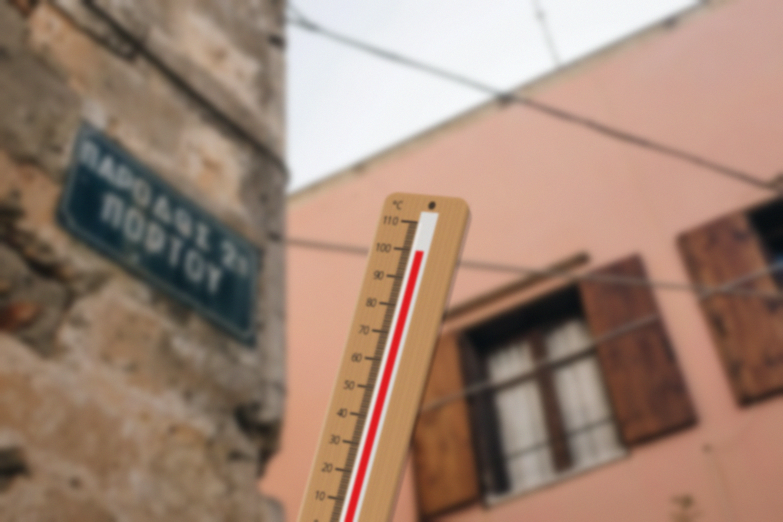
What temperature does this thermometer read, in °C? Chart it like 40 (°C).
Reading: 100 (°C)
